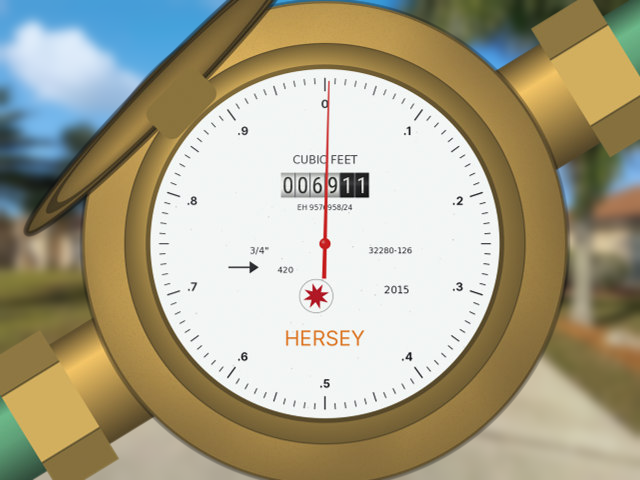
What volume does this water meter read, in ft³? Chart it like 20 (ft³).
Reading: 6911.00 (ft³)
